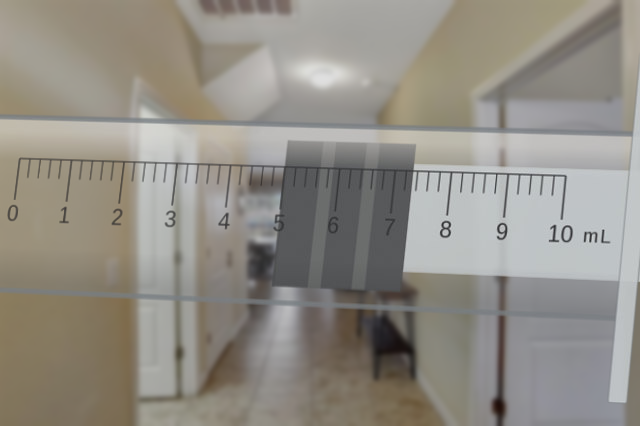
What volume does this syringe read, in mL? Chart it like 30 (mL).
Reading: 5 (mL)
